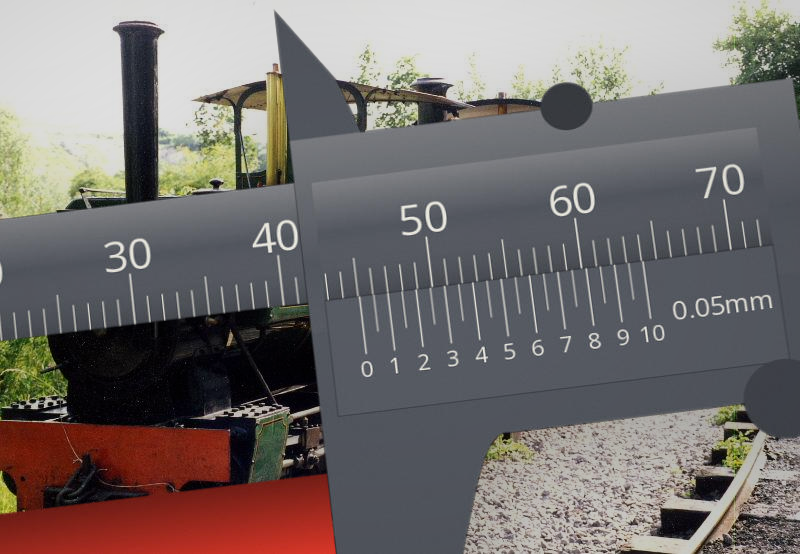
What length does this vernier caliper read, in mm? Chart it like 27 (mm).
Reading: 45.1 (mm)
